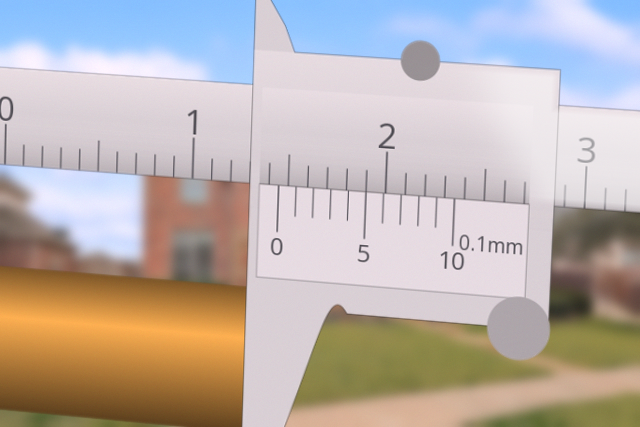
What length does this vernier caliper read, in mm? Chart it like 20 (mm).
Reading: 14.5 (mm)
